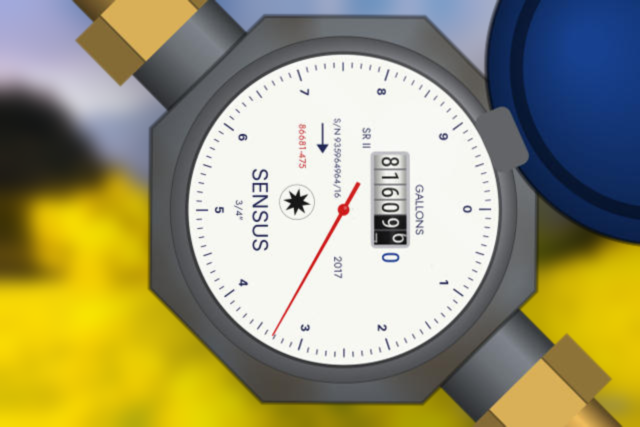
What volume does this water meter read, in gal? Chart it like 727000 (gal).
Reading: 8160963.3 (gal)
